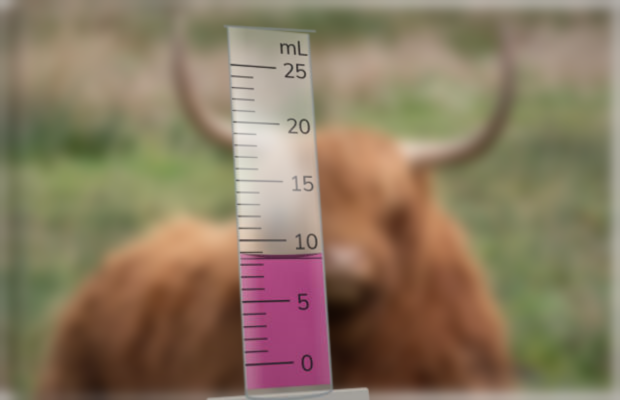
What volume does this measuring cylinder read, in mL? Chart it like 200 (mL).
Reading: 8.5 (mL)
